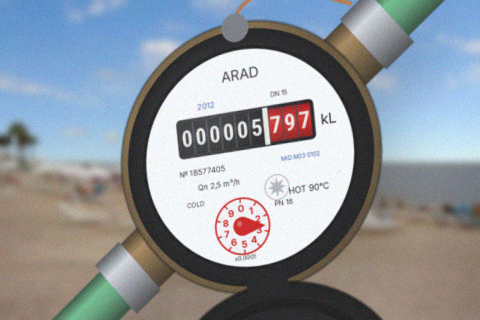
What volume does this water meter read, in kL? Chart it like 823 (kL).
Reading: 5.7972 (kL)
